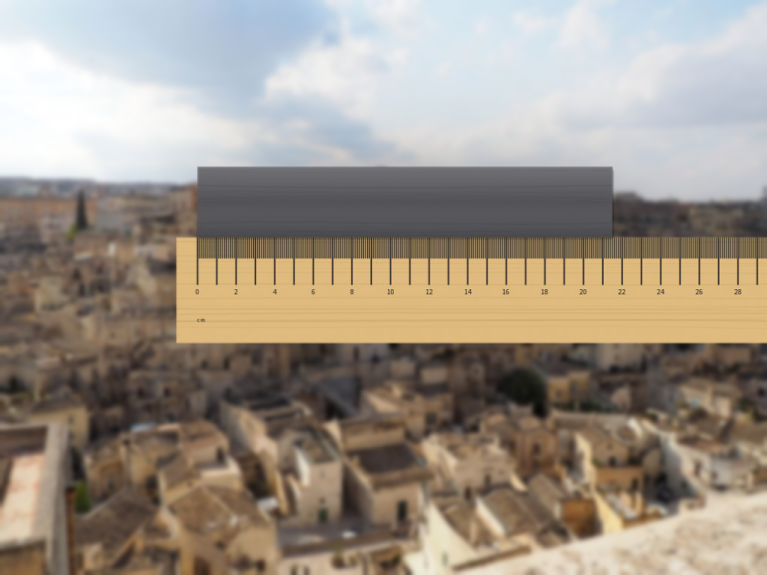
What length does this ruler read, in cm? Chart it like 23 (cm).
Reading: 21.5 (cm)
